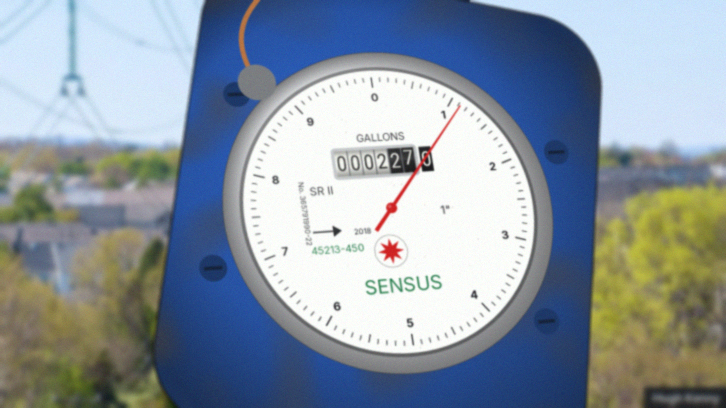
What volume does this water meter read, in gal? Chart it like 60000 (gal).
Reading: 2271.1 (gal)
